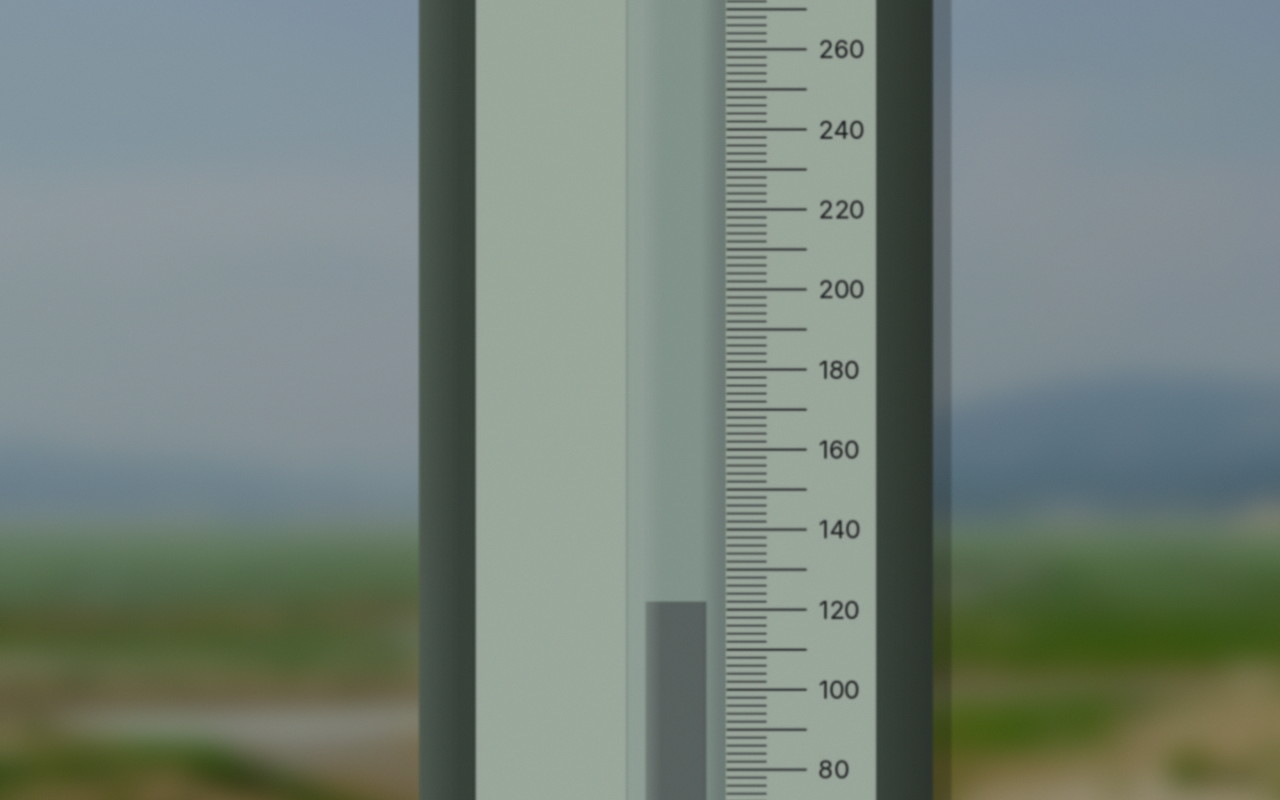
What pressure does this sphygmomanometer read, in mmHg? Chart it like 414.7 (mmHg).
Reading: 122 (mmHg)
